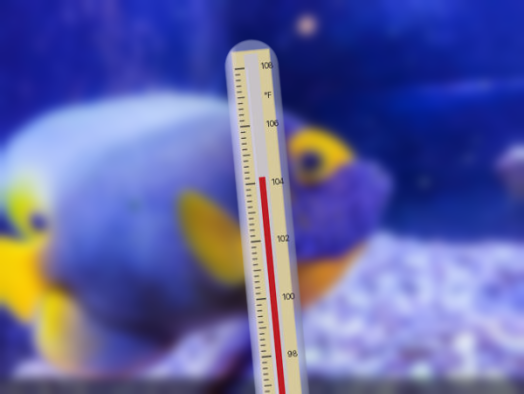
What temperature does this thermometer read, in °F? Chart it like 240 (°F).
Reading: 104.2 (°F)
